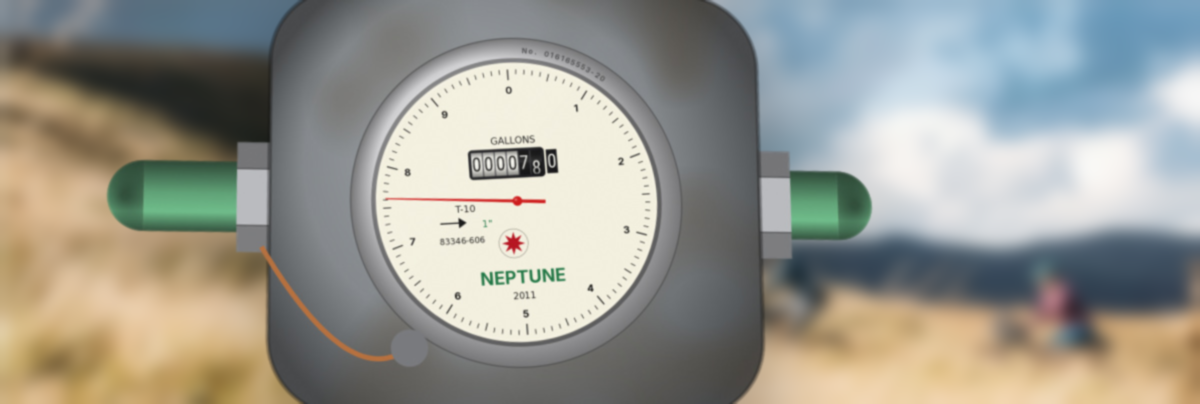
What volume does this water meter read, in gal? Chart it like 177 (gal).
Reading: 777.6 (gal)
